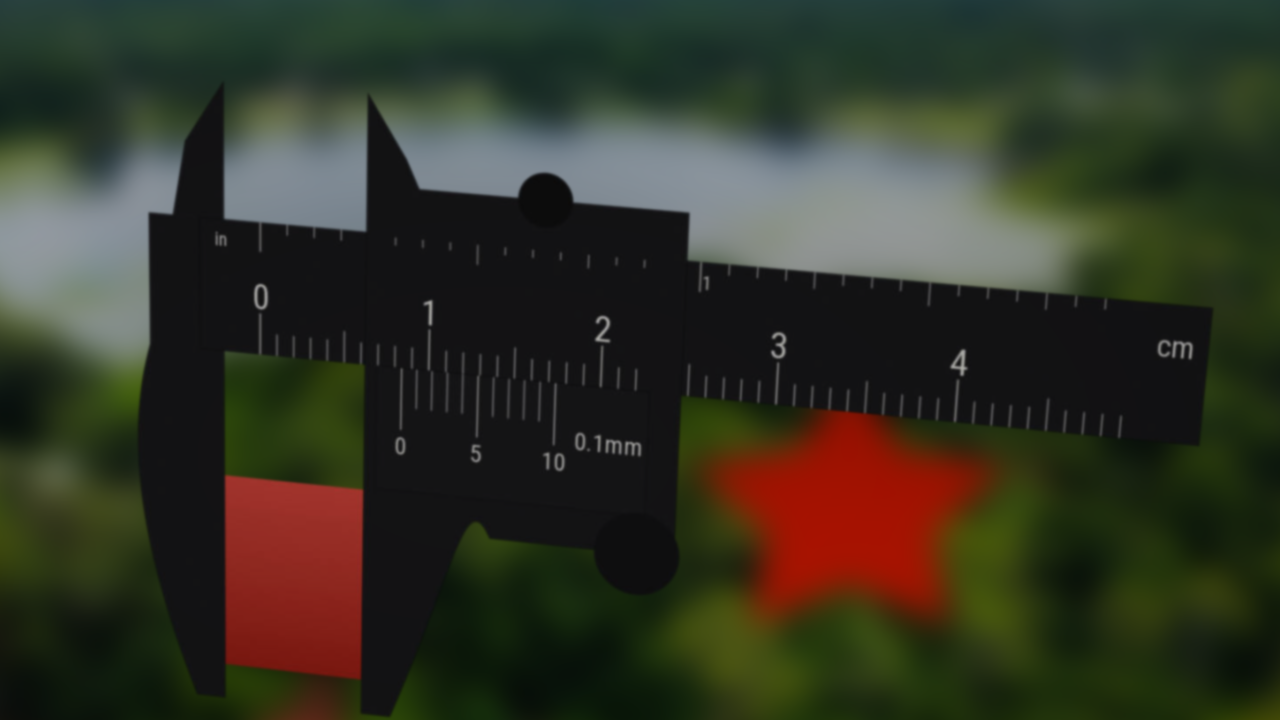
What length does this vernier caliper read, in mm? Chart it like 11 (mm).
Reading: 8.4 (mm)
